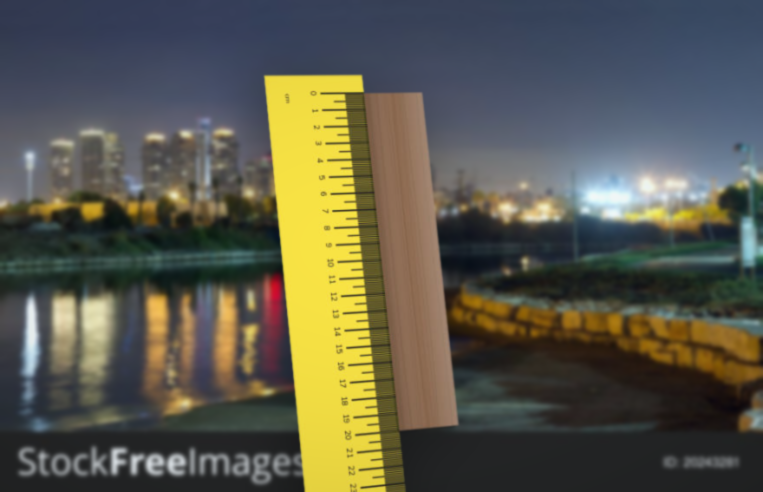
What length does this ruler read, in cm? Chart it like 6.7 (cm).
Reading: 20 (cm)
